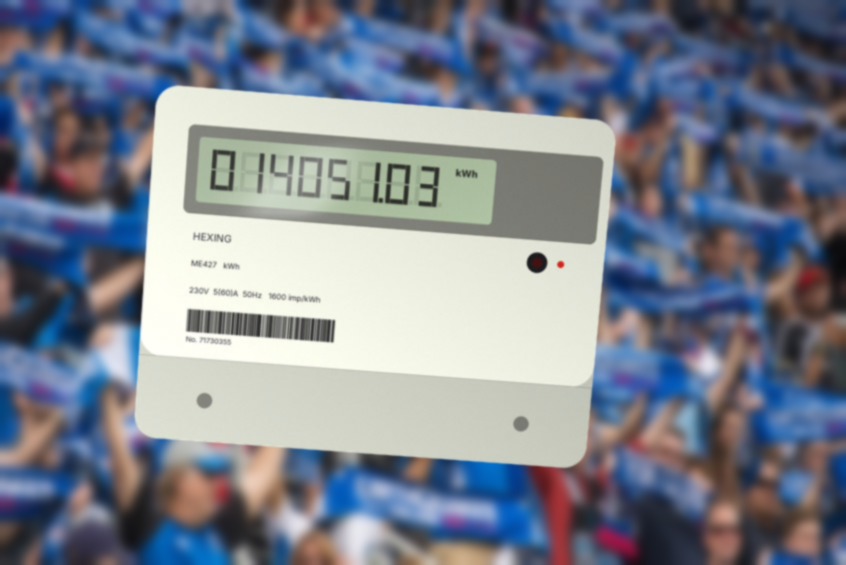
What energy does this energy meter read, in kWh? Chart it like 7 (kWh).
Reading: 14051.03 (kWh)
